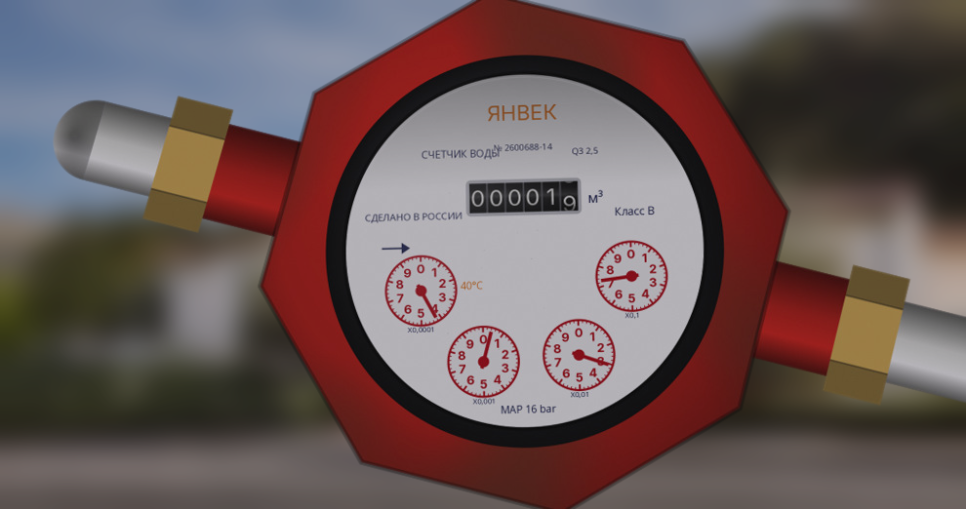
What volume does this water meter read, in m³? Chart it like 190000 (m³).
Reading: 18.7304 (m³)
